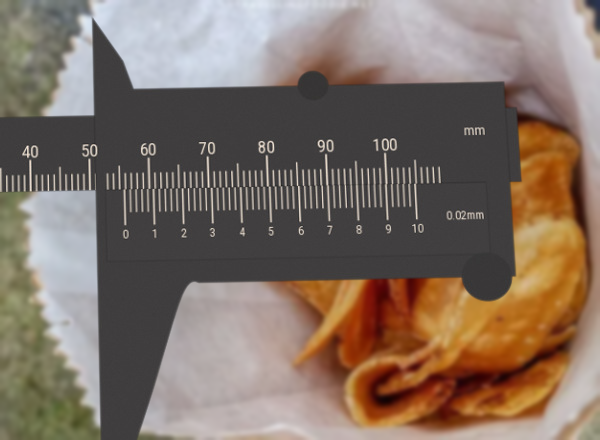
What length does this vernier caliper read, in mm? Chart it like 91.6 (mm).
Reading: 55.8 (mm)
